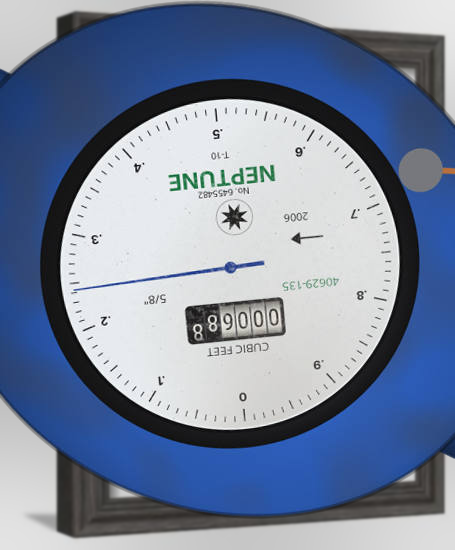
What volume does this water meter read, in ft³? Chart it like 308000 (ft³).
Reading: 688.24 (ft³)
